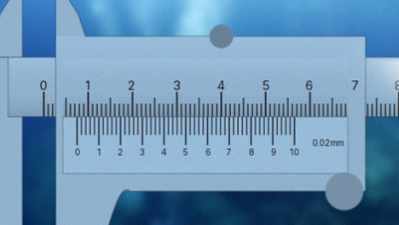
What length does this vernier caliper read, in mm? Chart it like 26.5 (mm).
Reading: 7.5 (mm)
